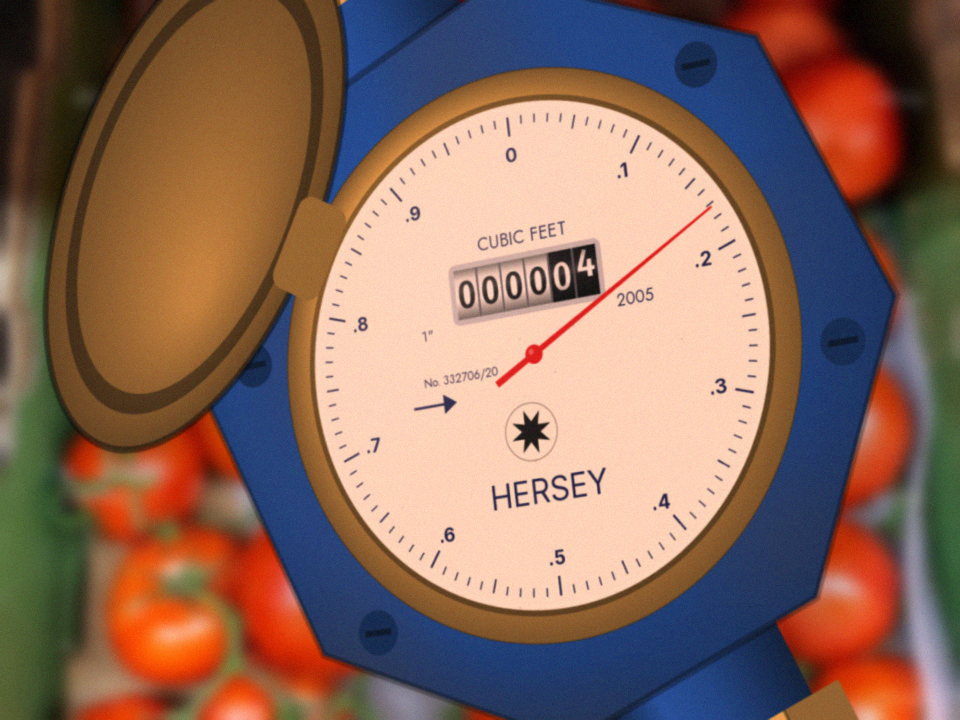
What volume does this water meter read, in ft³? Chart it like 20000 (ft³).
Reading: 4.17 (ft³)
